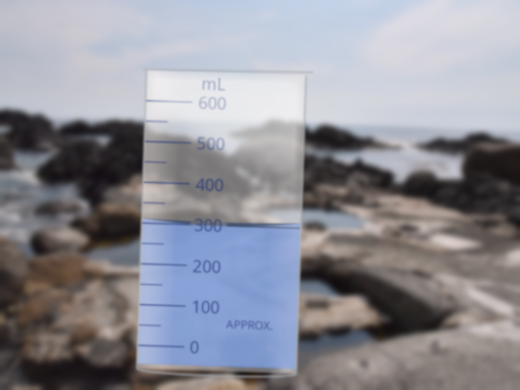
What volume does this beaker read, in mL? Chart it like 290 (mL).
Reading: 300 (mL)
